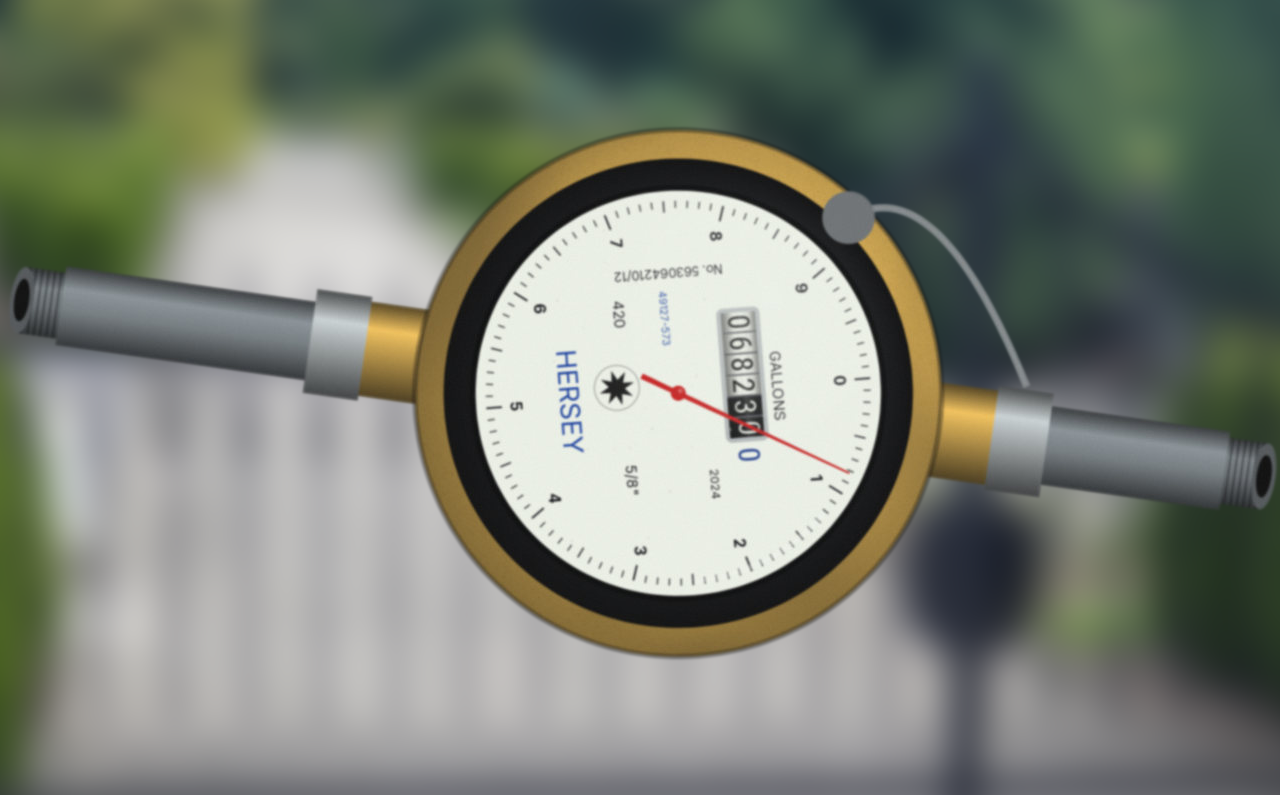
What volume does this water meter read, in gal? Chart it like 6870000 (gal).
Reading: 682300.8 (gal)
